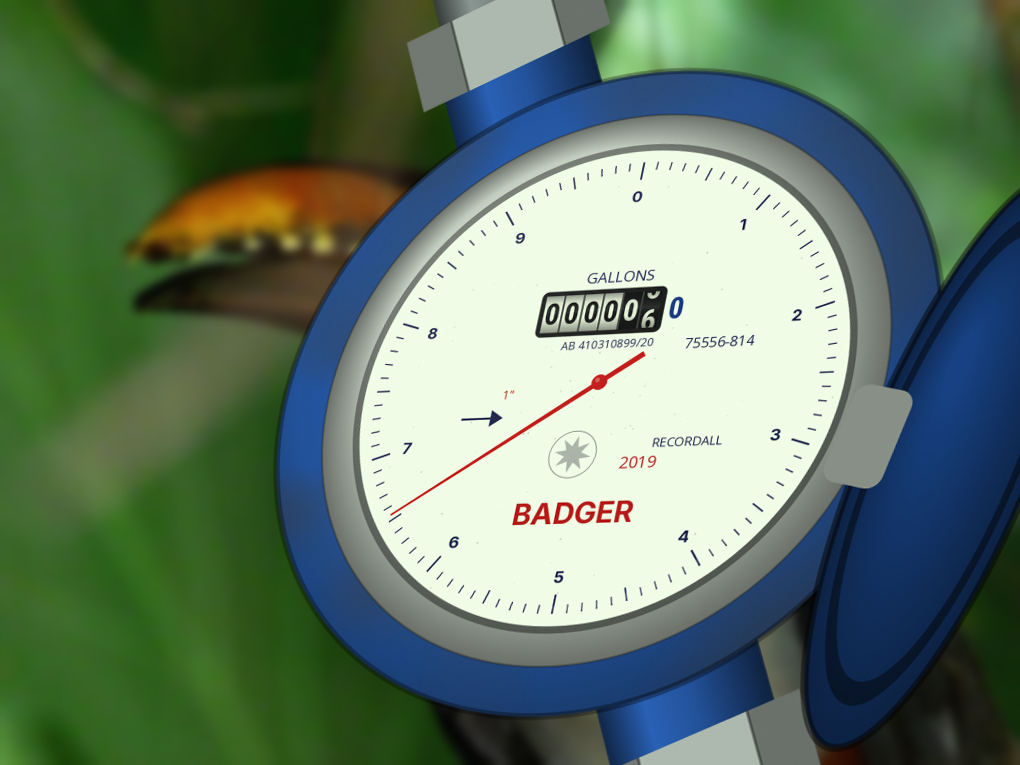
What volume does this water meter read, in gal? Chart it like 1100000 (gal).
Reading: 56.5 (gal)
